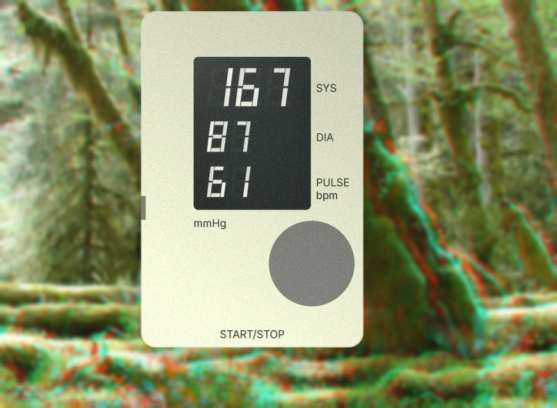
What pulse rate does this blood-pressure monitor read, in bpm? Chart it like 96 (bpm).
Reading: 61 (bpm)
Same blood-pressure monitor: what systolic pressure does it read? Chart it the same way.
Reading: 167 (mmHg)
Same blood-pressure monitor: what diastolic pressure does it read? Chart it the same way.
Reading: 87 (mmHg)
